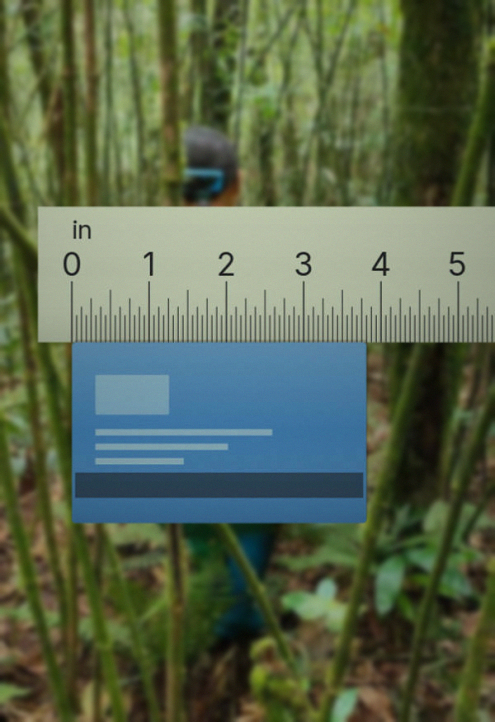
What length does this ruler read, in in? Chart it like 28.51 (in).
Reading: 3.8125 (in)
